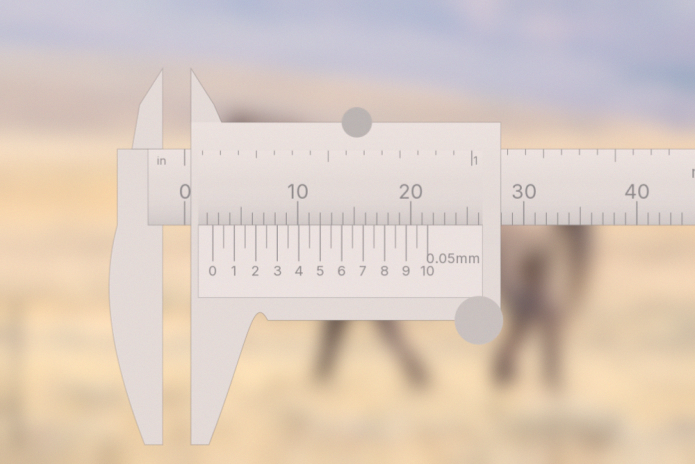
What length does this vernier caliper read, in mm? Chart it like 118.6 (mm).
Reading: 2.5 (mm)
